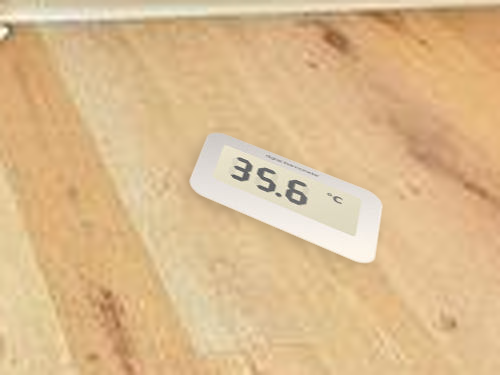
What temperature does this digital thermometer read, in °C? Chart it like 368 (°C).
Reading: 35.6 (°C)
